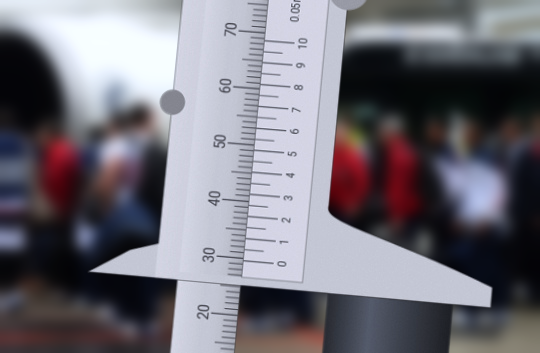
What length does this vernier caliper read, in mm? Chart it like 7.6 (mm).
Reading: 29.6 (mm)
